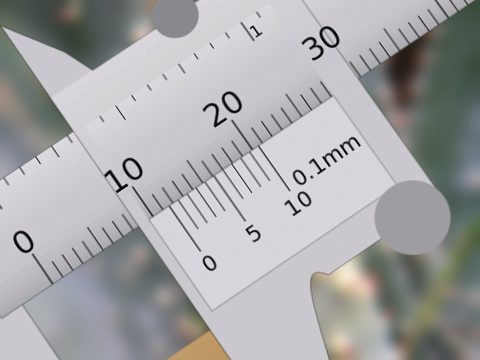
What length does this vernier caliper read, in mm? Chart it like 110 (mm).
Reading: 11.6 (mm)
